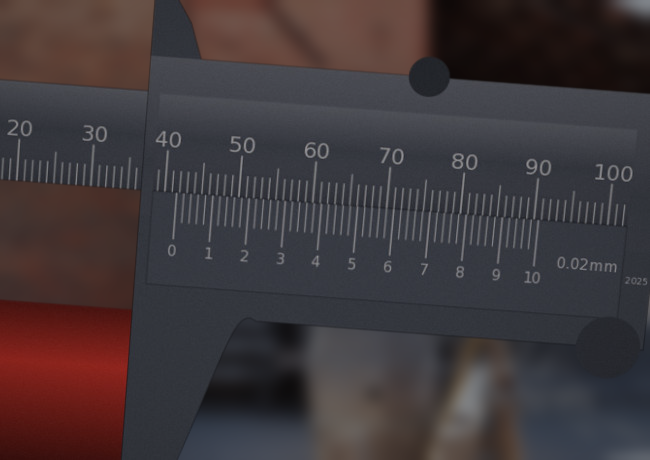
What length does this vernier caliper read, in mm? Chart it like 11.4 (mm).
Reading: 41.6 (mm)
